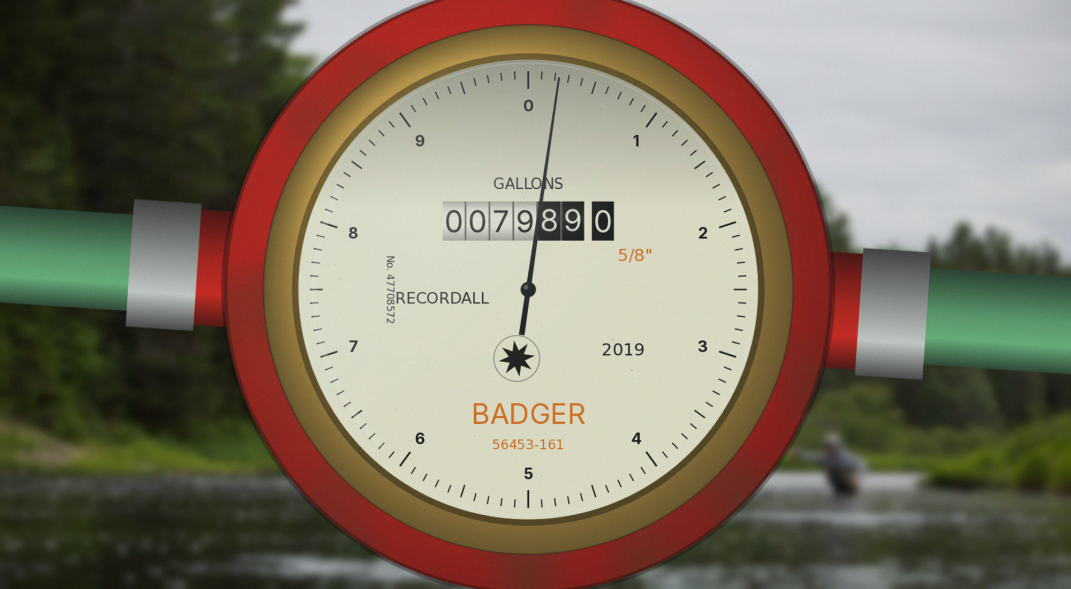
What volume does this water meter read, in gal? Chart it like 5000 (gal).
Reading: 79890.2 (gal)
